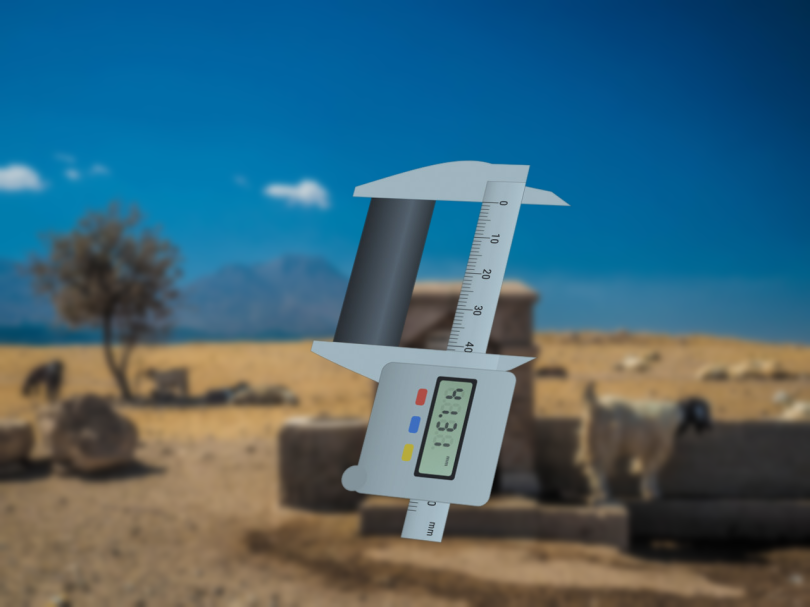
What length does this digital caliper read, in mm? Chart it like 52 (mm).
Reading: 41.31 (mm)
